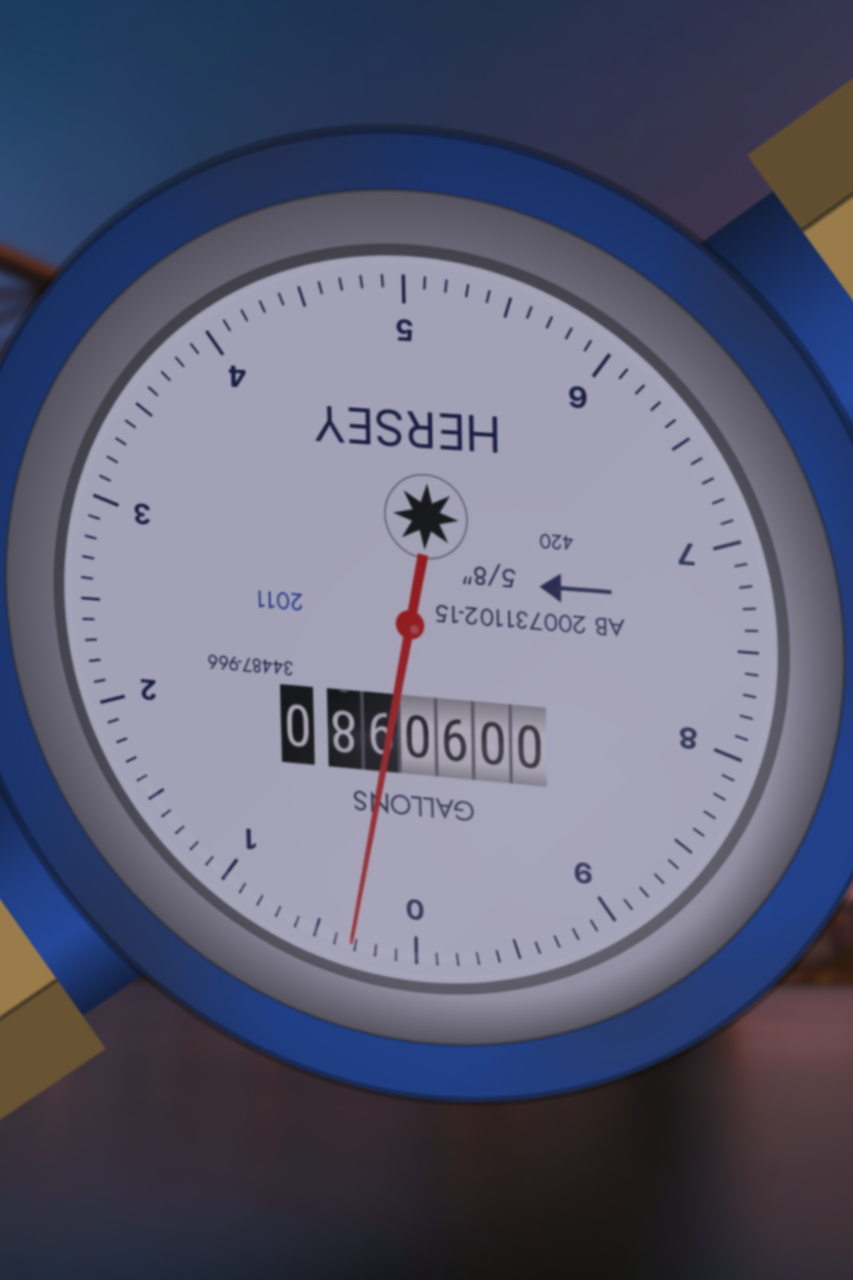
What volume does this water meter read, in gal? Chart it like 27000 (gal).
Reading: 90980.3 (gal)
